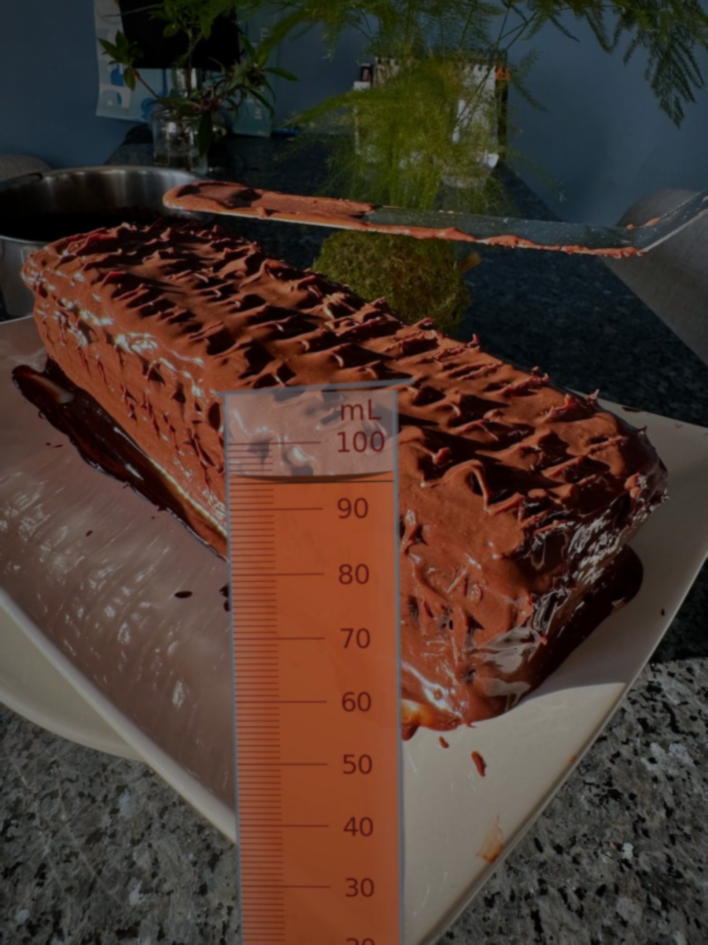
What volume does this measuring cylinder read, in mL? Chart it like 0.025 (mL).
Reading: 94 (mL)
